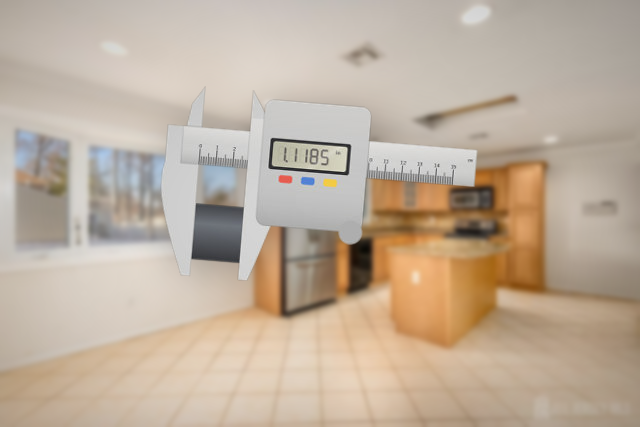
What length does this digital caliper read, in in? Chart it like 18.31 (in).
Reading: 1.1185 (in)
